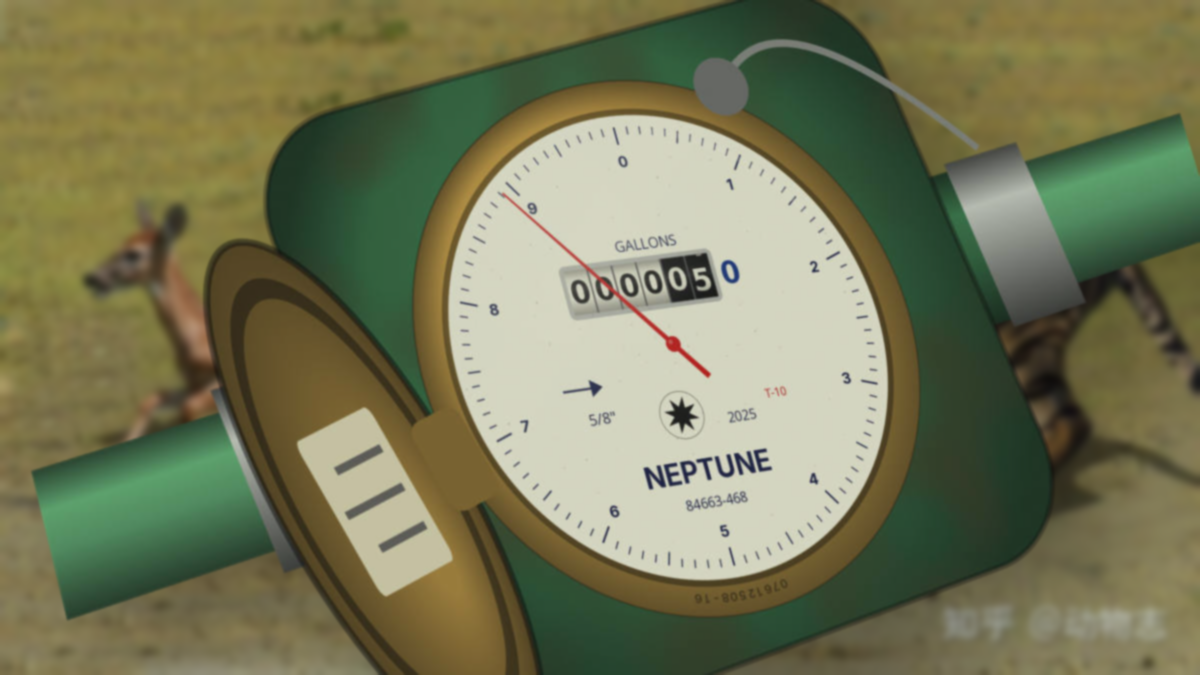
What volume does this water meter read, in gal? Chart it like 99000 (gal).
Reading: 48.9 (gal)
